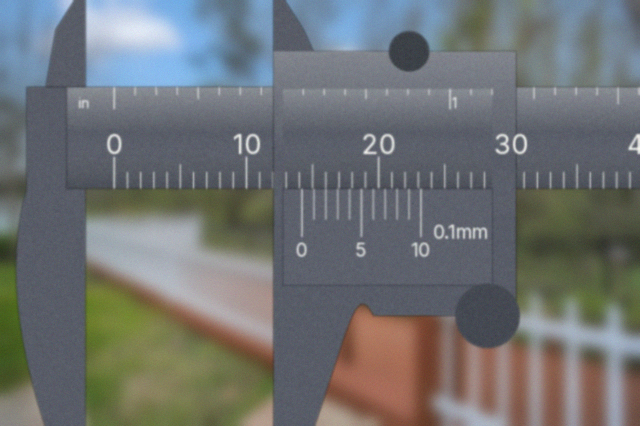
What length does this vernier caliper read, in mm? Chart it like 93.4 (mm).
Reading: 14.2 (mm)
